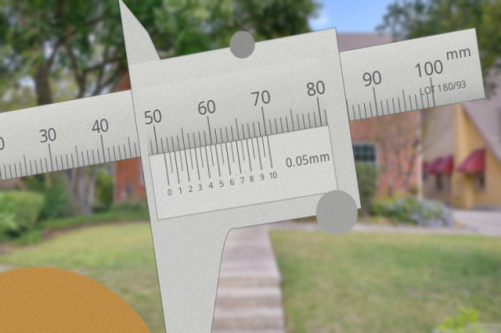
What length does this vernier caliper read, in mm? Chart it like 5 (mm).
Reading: 51.2 (mm)
